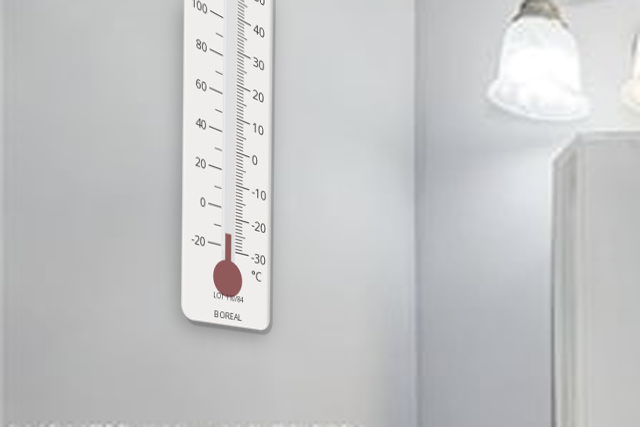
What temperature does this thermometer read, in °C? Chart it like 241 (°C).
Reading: -25 (°C)
